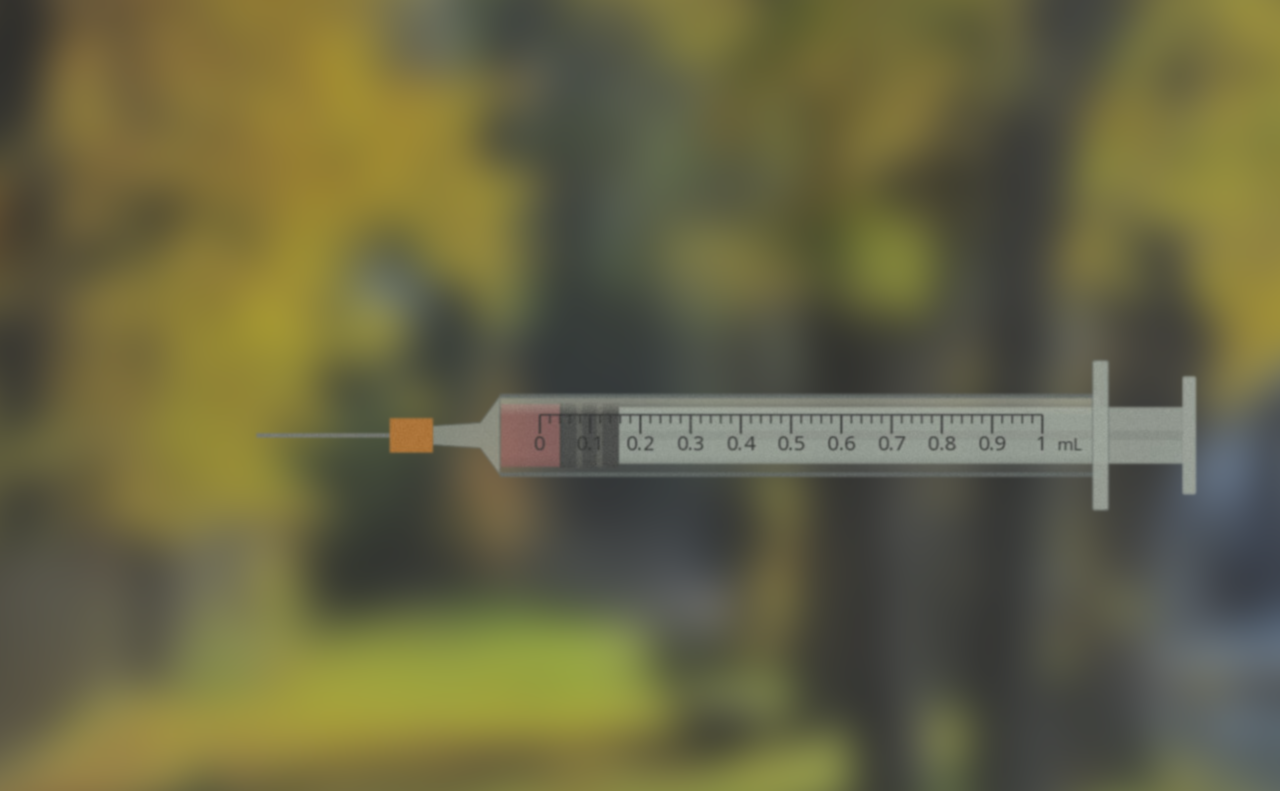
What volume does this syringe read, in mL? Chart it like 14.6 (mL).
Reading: 0.04 (mL)
